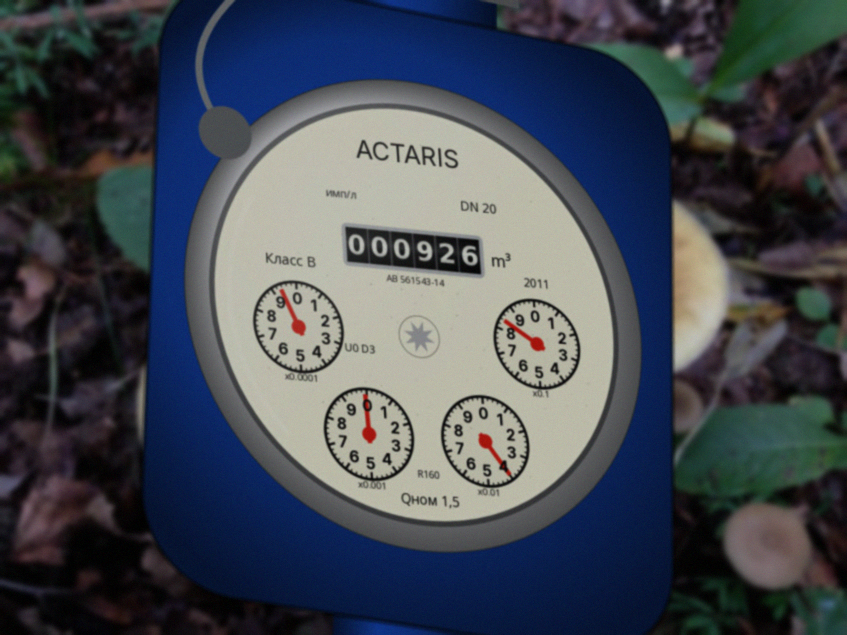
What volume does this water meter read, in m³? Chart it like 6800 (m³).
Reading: 926.8399 (m³)
